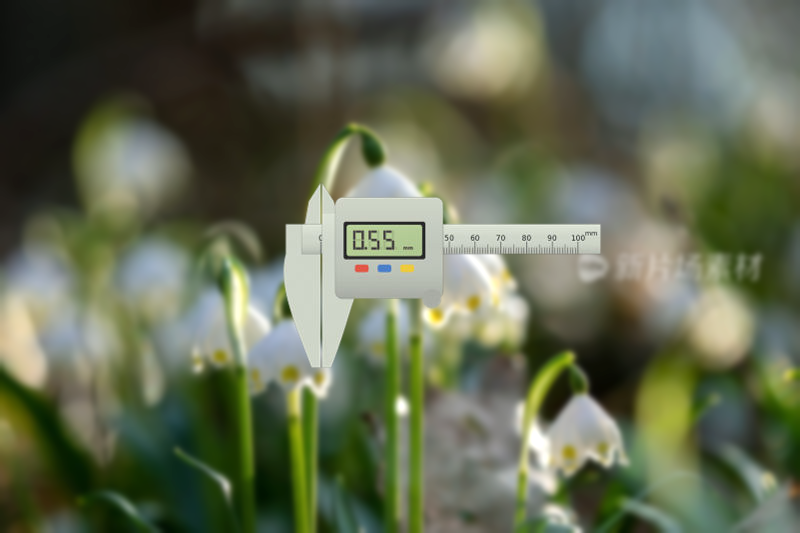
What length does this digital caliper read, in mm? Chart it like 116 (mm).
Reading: 0.55 (mm)
